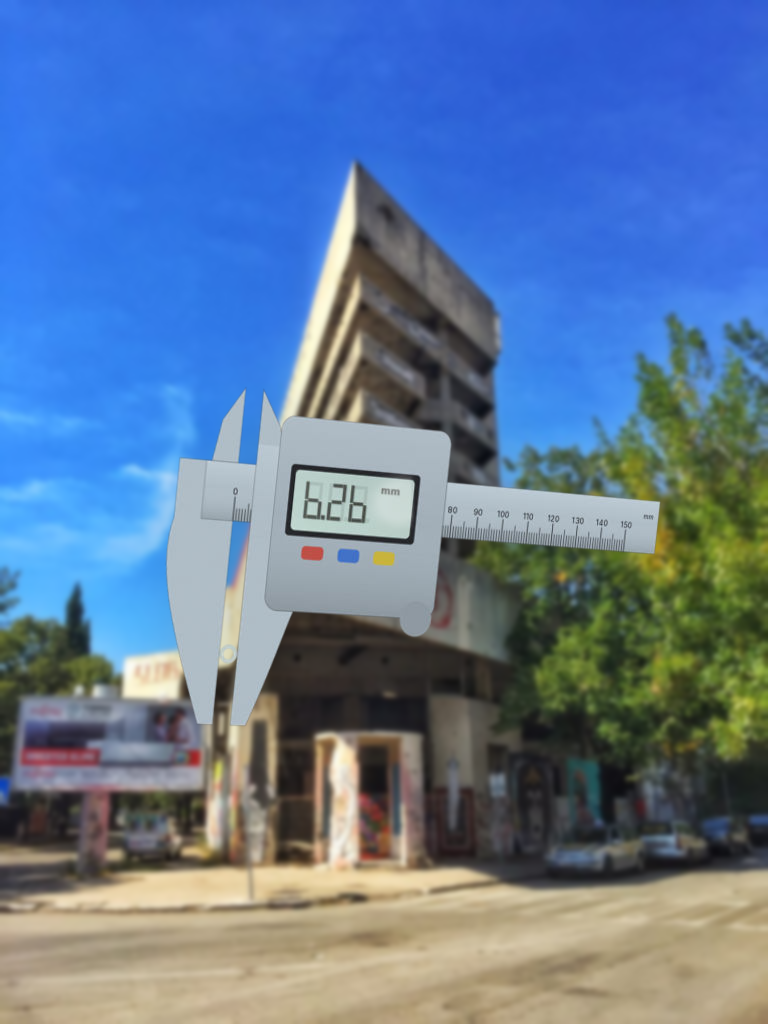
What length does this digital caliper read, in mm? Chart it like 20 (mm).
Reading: 6.26 (mm)
